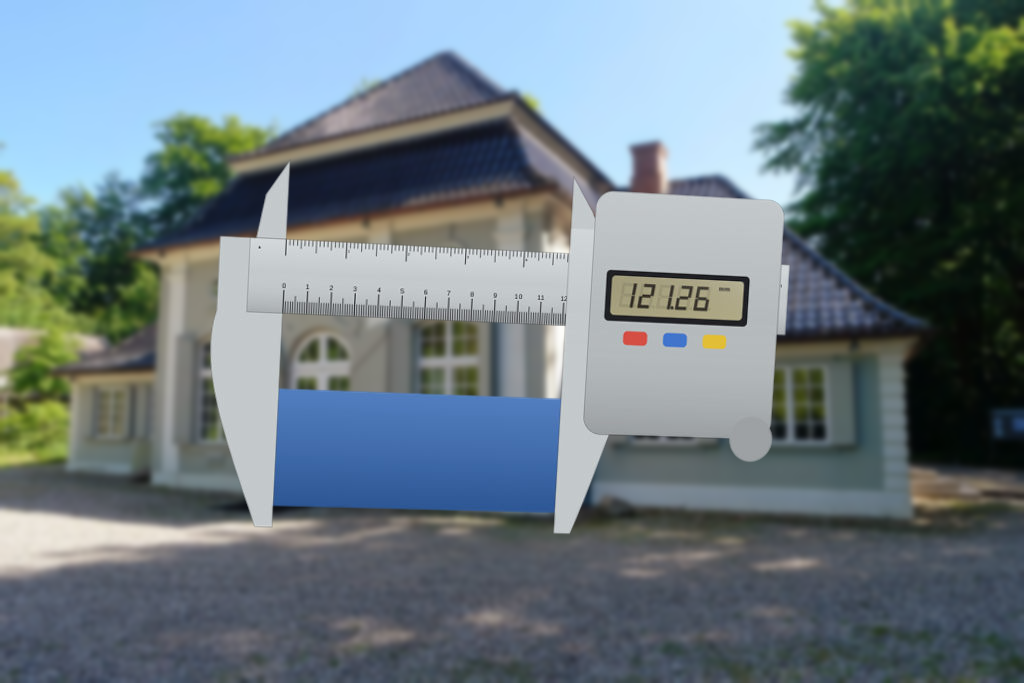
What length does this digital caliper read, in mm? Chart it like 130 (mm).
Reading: 121.26 (mm)
